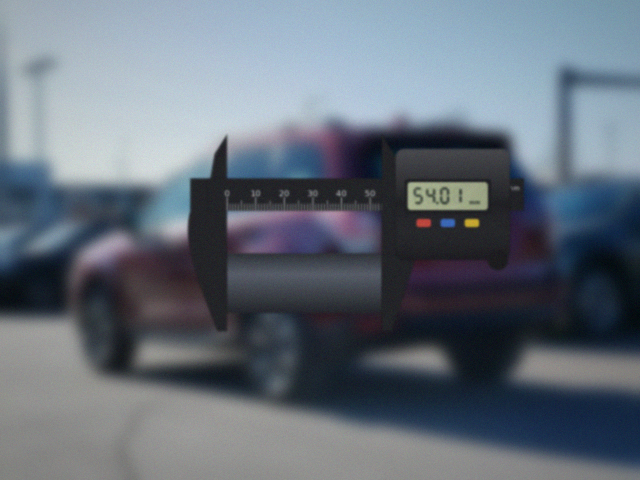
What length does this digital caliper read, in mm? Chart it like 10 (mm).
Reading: 54.01 (mm)
